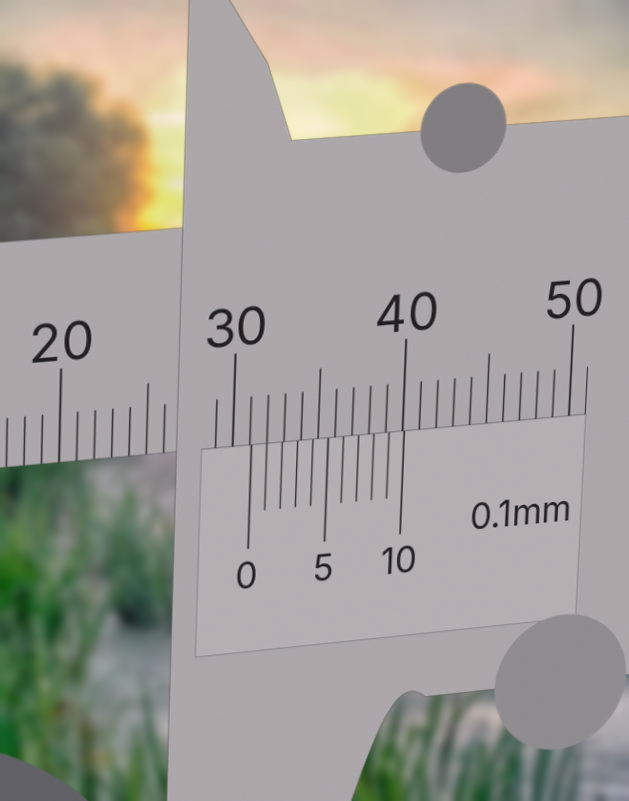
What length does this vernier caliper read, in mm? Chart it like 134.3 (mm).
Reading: 31.1 (mm)
